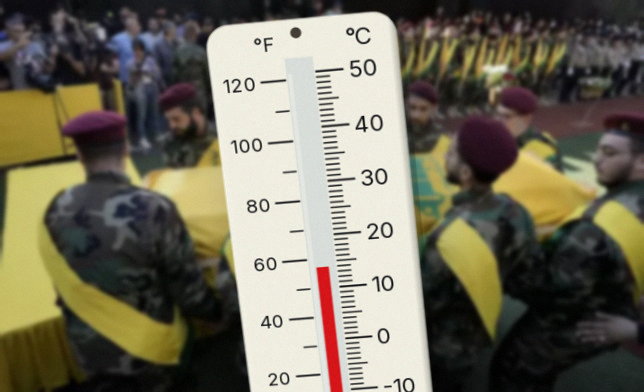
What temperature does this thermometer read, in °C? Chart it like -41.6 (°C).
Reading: 14 (°C)
